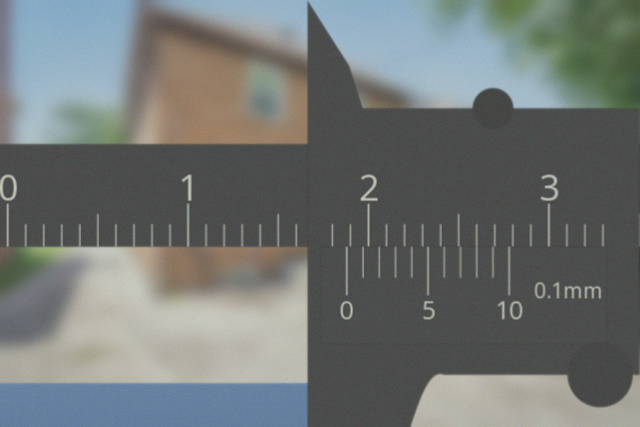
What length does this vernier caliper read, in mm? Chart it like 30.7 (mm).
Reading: 18.8 (mm)
